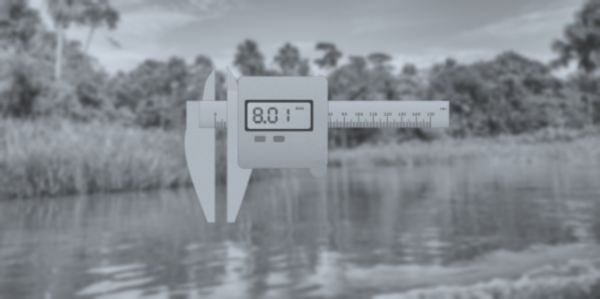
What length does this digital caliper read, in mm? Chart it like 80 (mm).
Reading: 8.01 (mm)
